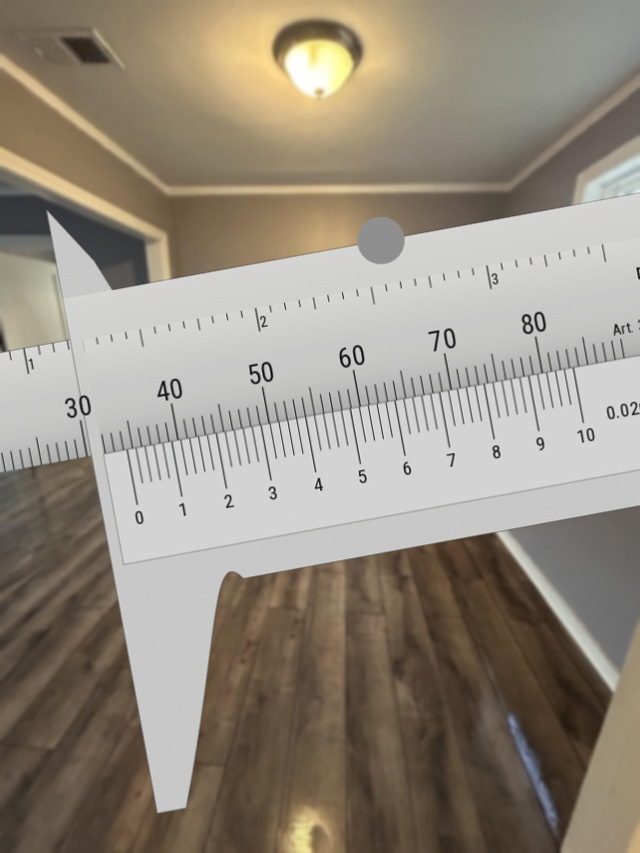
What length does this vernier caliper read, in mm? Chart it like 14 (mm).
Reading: 34.4 (mm)
